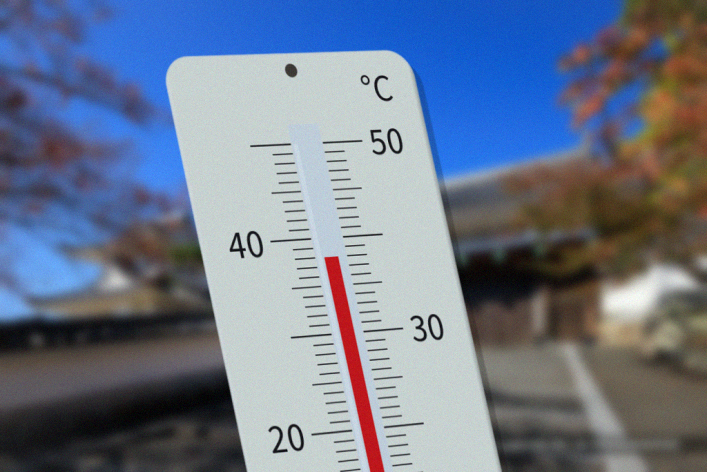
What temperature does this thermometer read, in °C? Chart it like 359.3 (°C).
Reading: 38 (°C)
